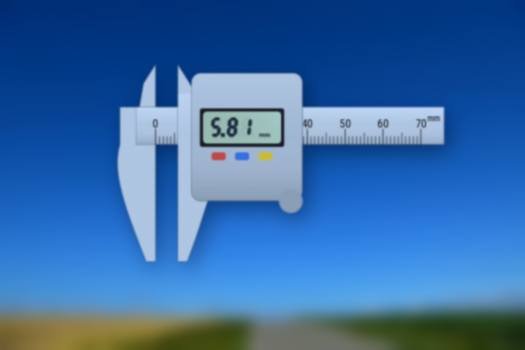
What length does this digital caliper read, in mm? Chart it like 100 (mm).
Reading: 5.81 (mm)
